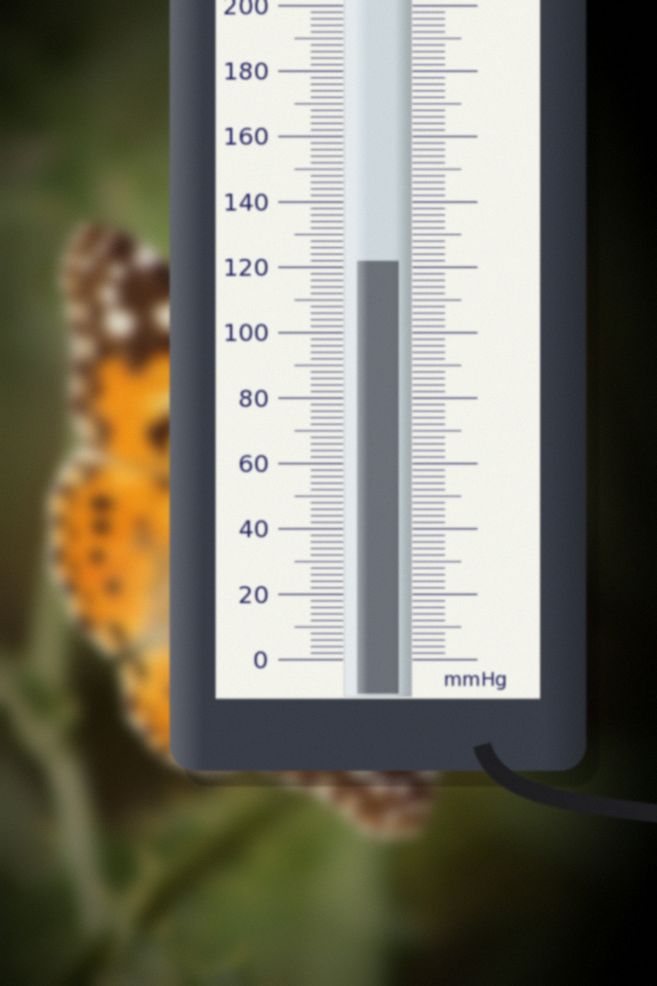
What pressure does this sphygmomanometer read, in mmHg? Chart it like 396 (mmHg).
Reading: 122 (mmHg)
